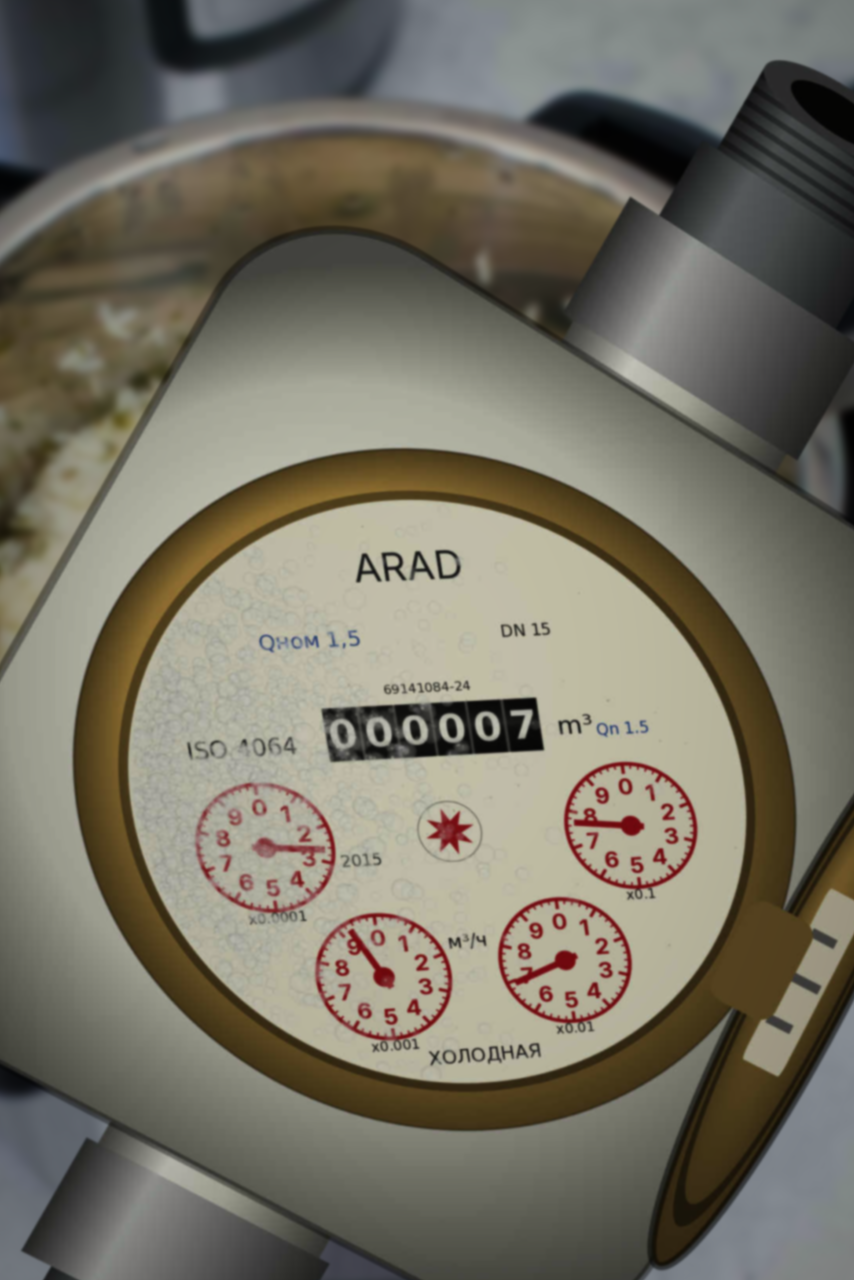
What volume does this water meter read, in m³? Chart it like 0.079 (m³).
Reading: 7.7692 (m³)
